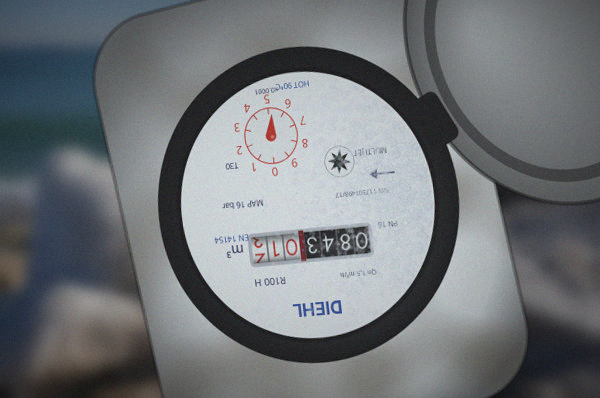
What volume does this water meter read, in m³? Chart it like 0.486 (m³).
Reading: 843.0125 (m³)
